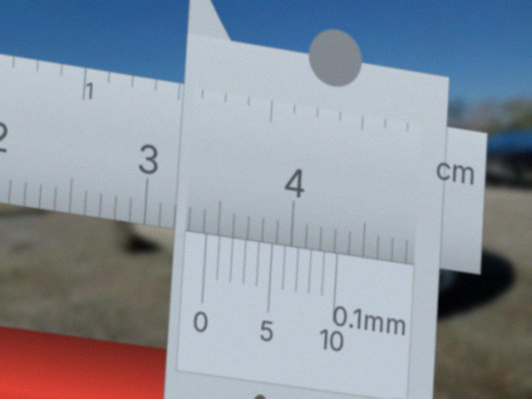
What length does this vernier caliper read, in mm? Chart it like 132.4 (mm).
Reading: 34.2 (mm)
